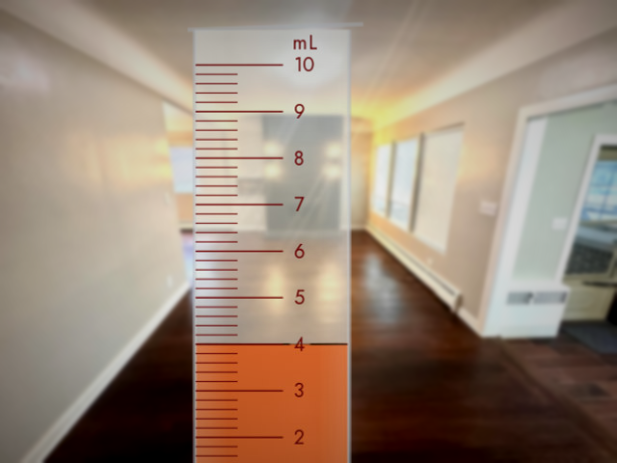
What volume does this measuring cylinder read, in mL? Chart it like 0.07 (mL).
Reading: 4 (mL)
